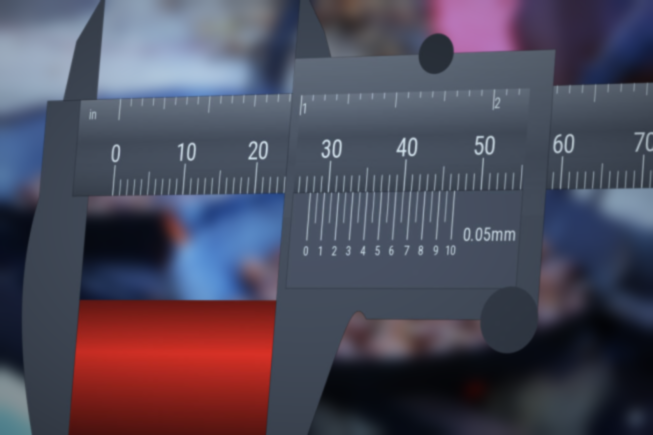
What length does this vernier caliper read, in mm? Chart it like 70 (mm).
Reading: 27.6 (mm)
